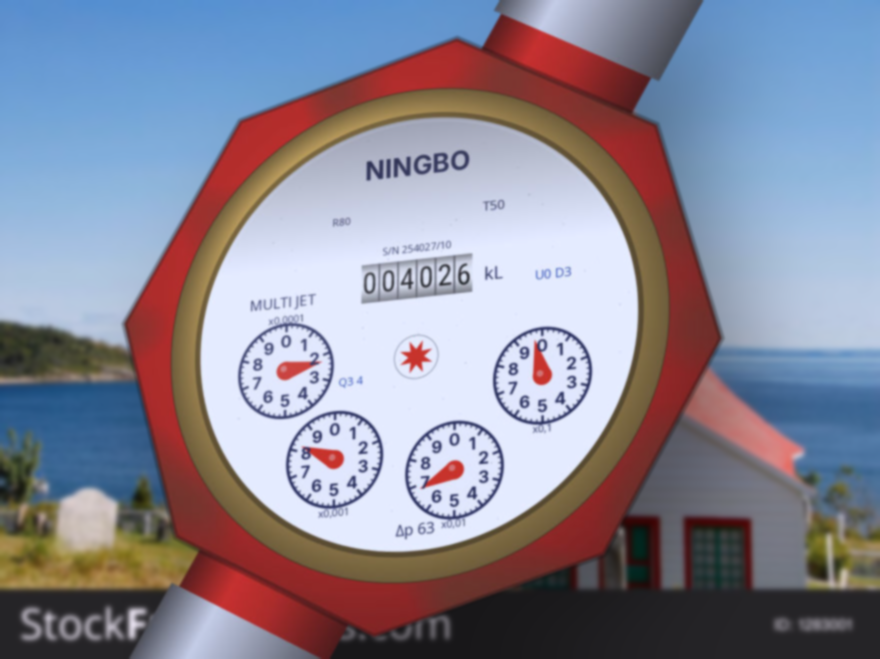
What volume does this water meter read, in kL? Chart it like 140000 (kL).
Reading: 4025.9682 (kL)
